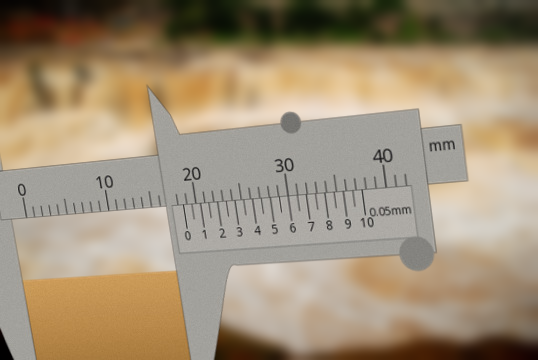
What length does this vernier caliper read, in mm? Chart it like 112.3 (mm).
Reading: 18.6 (mm)
